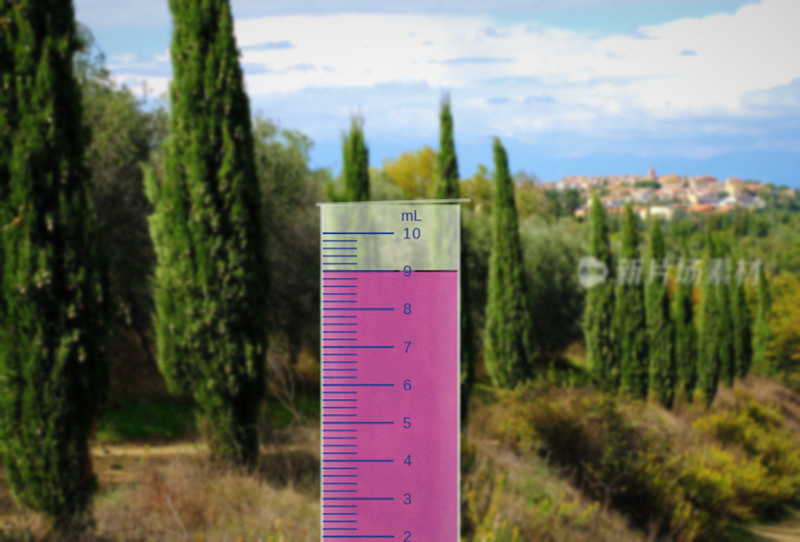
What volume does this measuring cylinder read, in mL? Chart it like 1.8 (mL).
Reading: 9 (mL)
